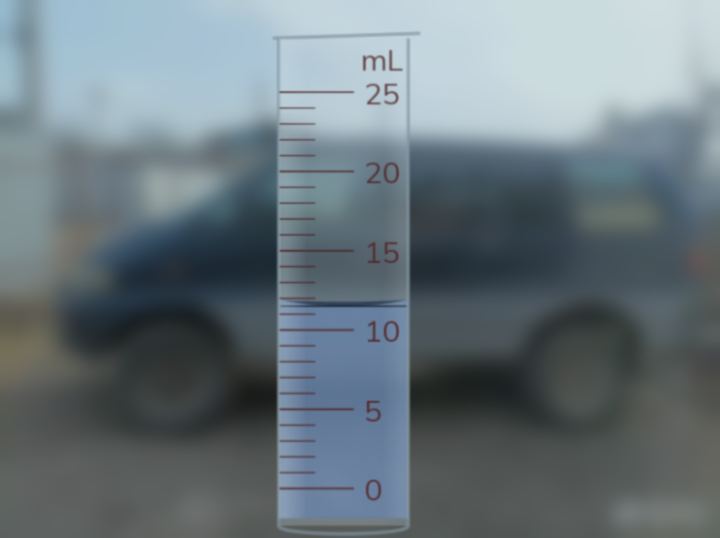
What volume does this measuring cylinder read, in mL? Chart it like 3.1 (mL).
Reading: 11.5 (mL)
